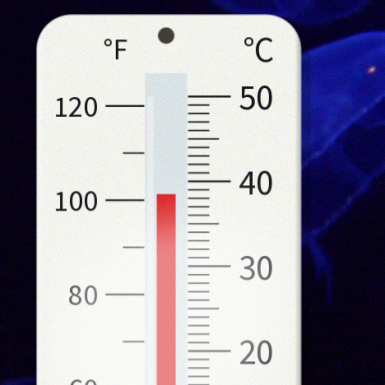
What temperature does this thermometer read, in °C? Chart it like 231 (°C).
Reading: 38.5 (°C)
